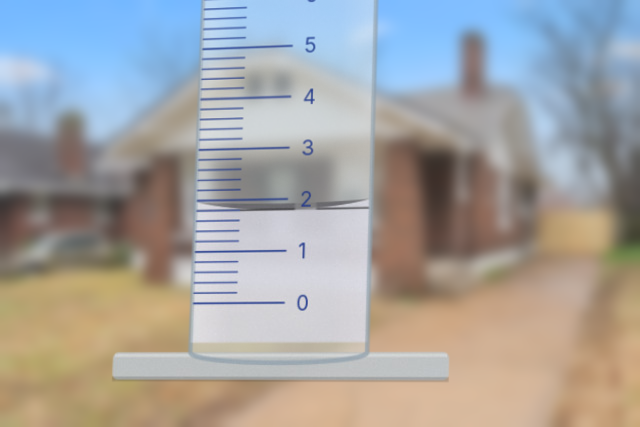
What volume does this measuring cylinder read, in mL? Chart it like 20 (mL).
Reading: 1.8 (mL)
